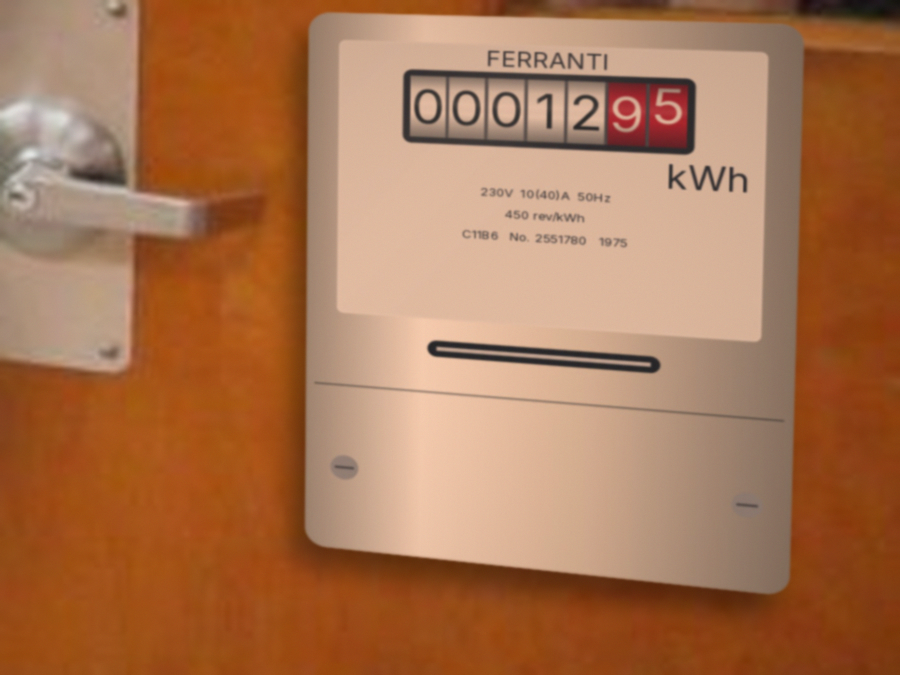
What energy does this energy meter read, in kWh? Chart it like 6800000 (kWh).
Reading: 12.95 (kWh)
